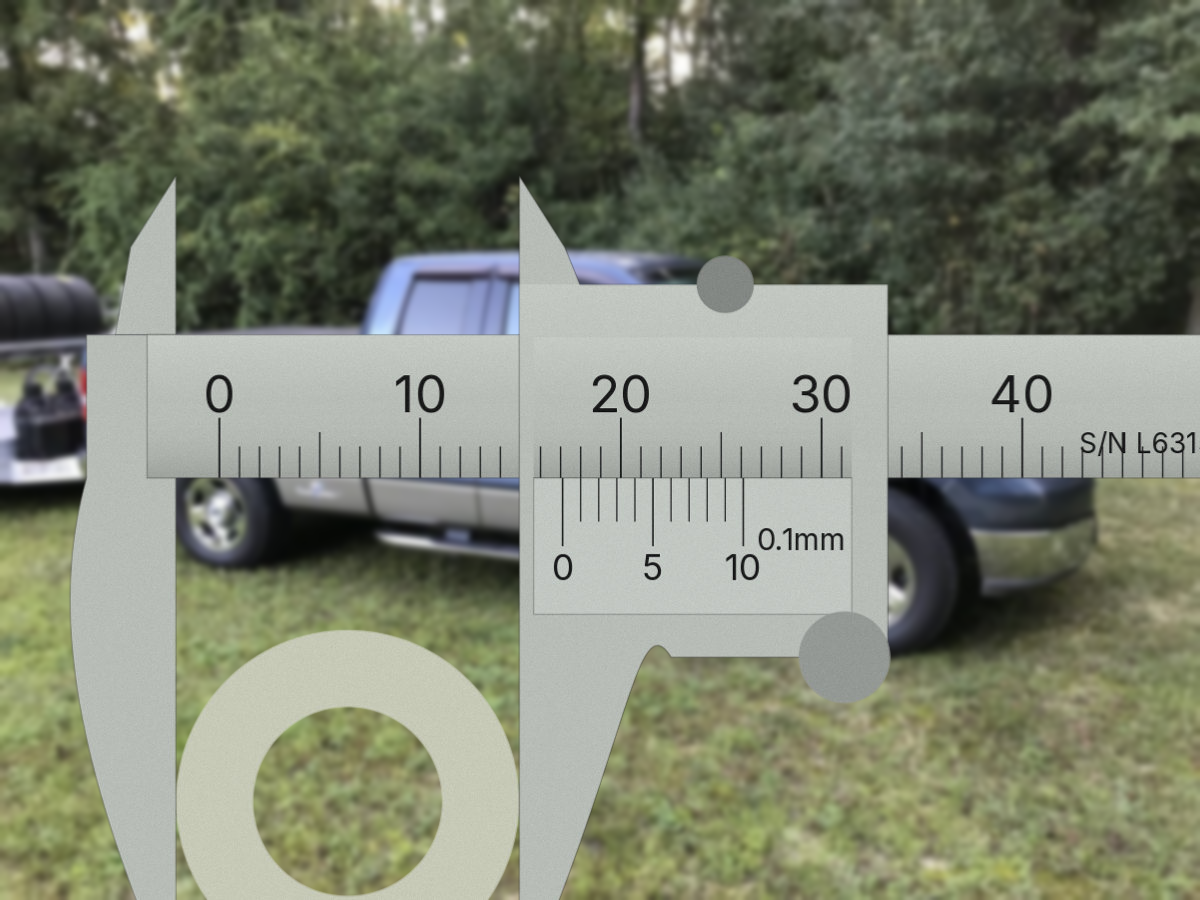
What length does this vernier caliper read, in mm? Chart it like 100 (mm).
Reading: 17.1 (mm)
